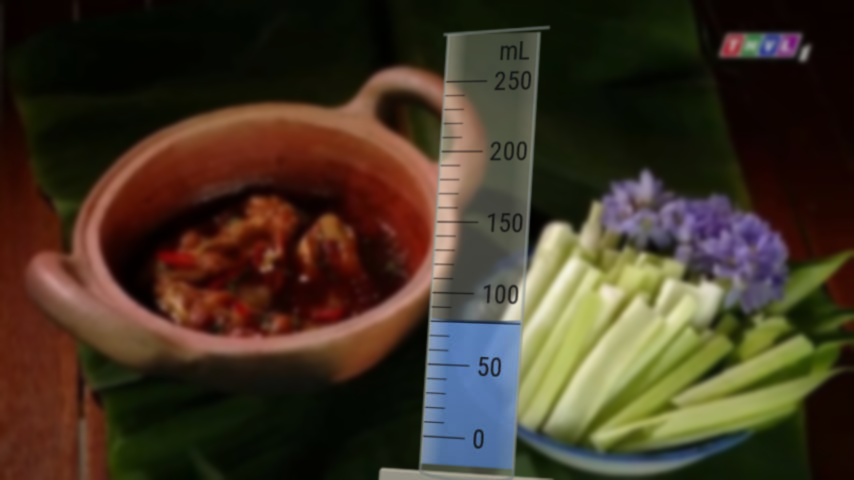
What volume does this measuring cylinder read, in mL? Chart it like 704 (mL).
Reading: 80 (mL)
